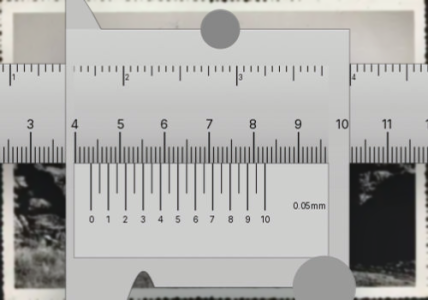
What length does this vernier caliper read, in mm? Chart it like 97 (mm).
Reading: 43.5 (mm)
